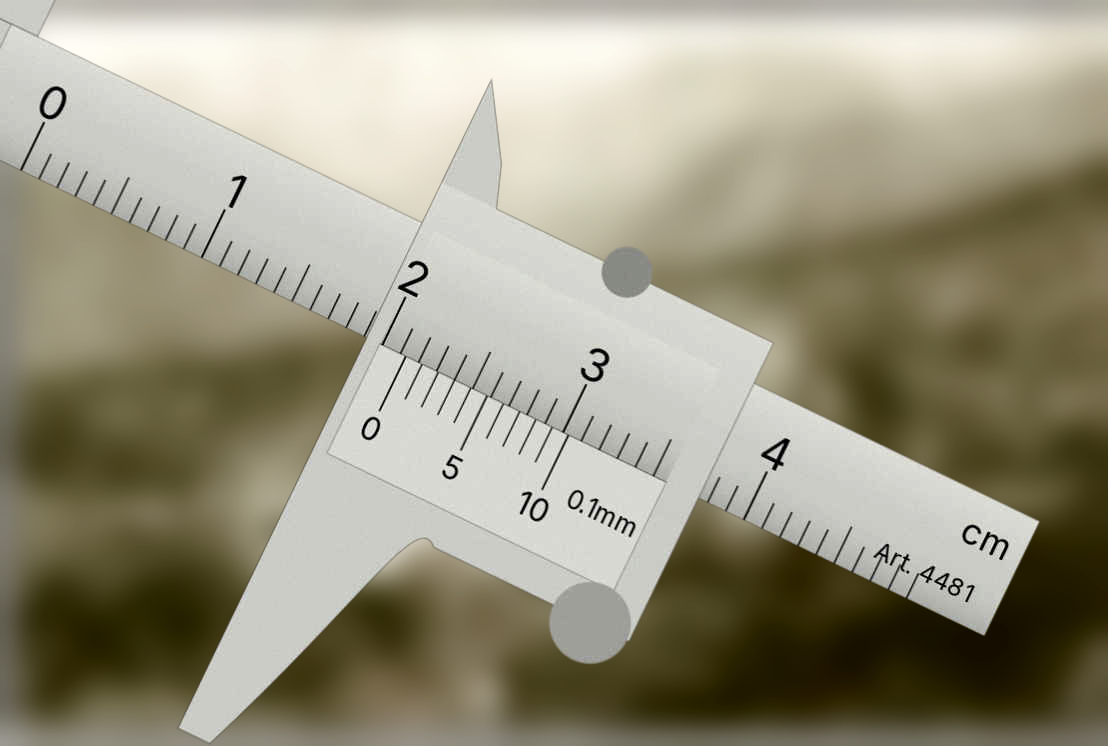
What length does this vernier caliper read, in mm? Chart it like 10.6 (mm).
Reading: 21.3 (mm)
